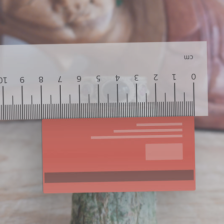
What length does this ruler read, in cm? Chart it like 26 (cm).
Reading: 8 (cm)
